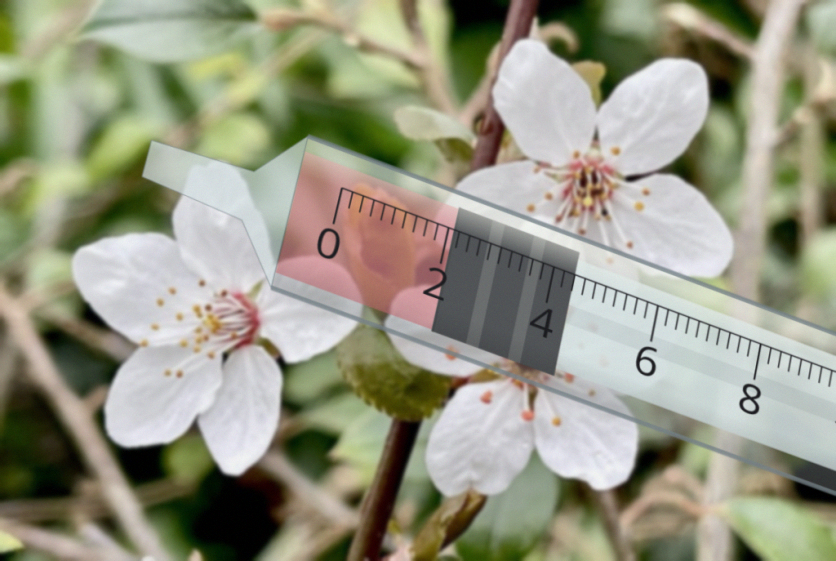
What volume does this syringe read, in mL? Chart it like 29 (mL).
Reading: 2.1 (mL)
